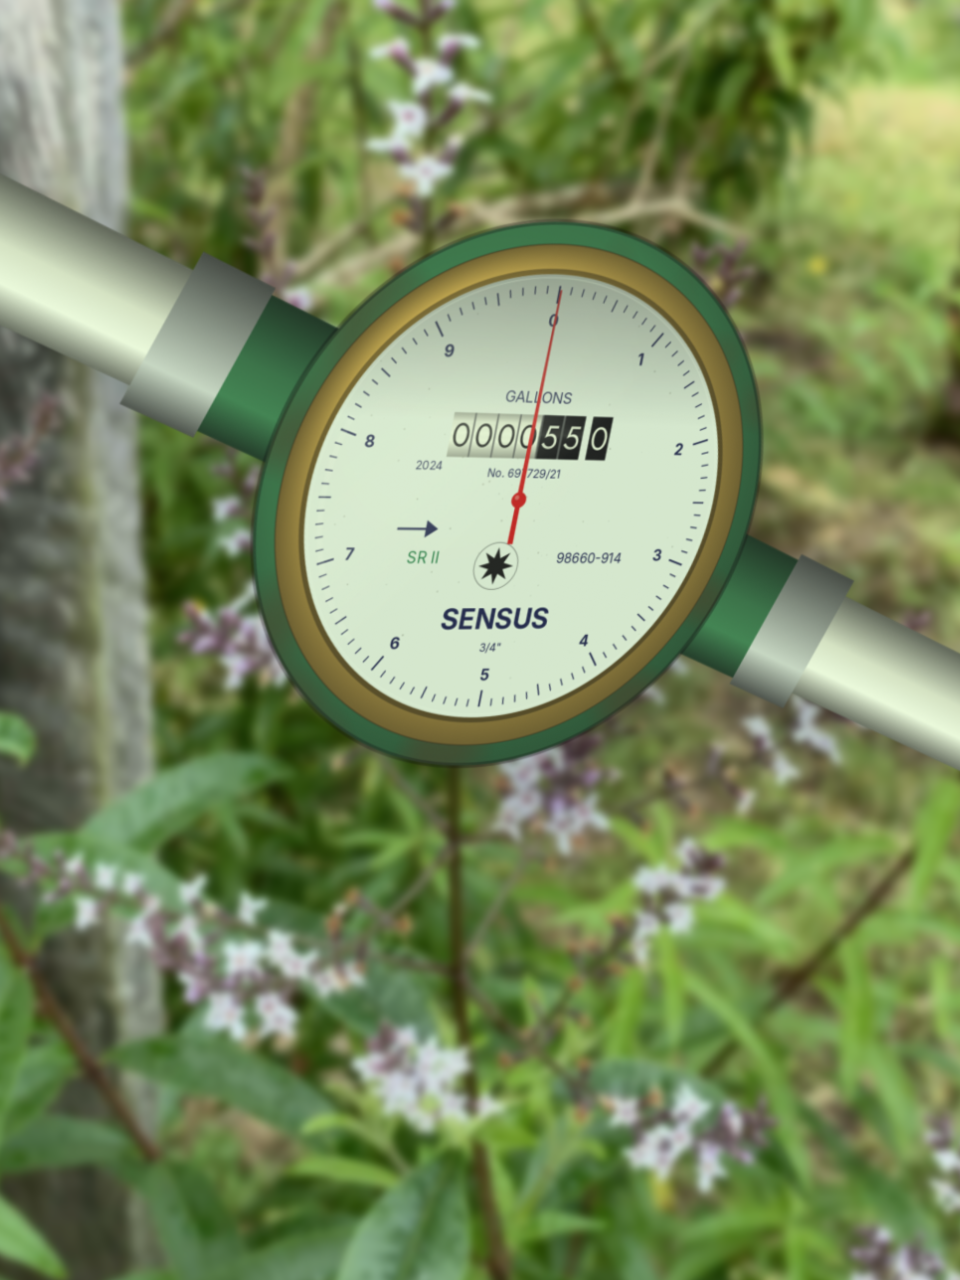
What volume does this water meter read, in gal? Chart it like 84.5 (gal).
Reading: 550.0 (gal)
